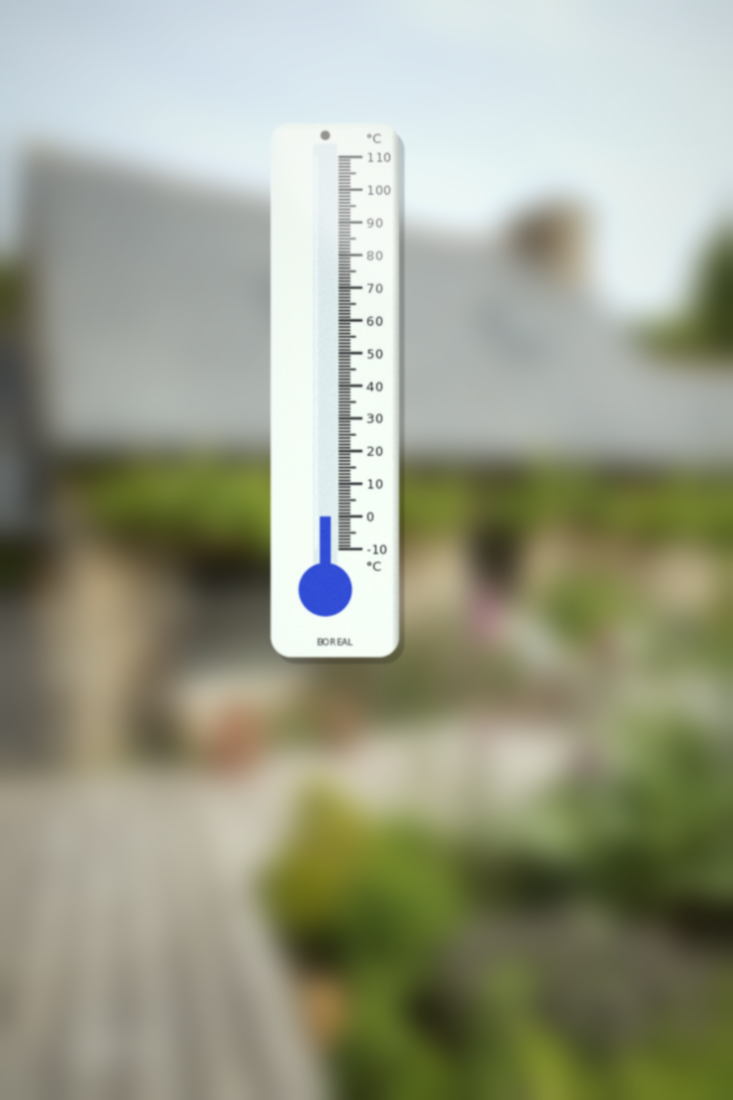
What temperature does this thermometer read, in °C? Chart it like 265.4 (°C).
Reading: 0 (°C)
